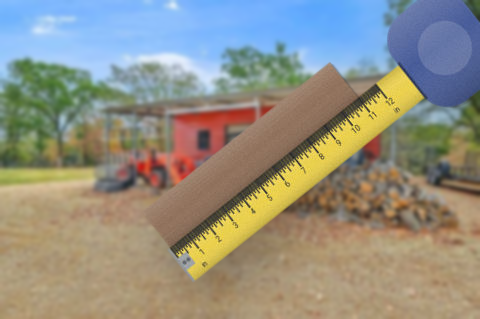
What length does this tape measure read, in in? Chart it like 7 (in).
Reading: 11 (in)
